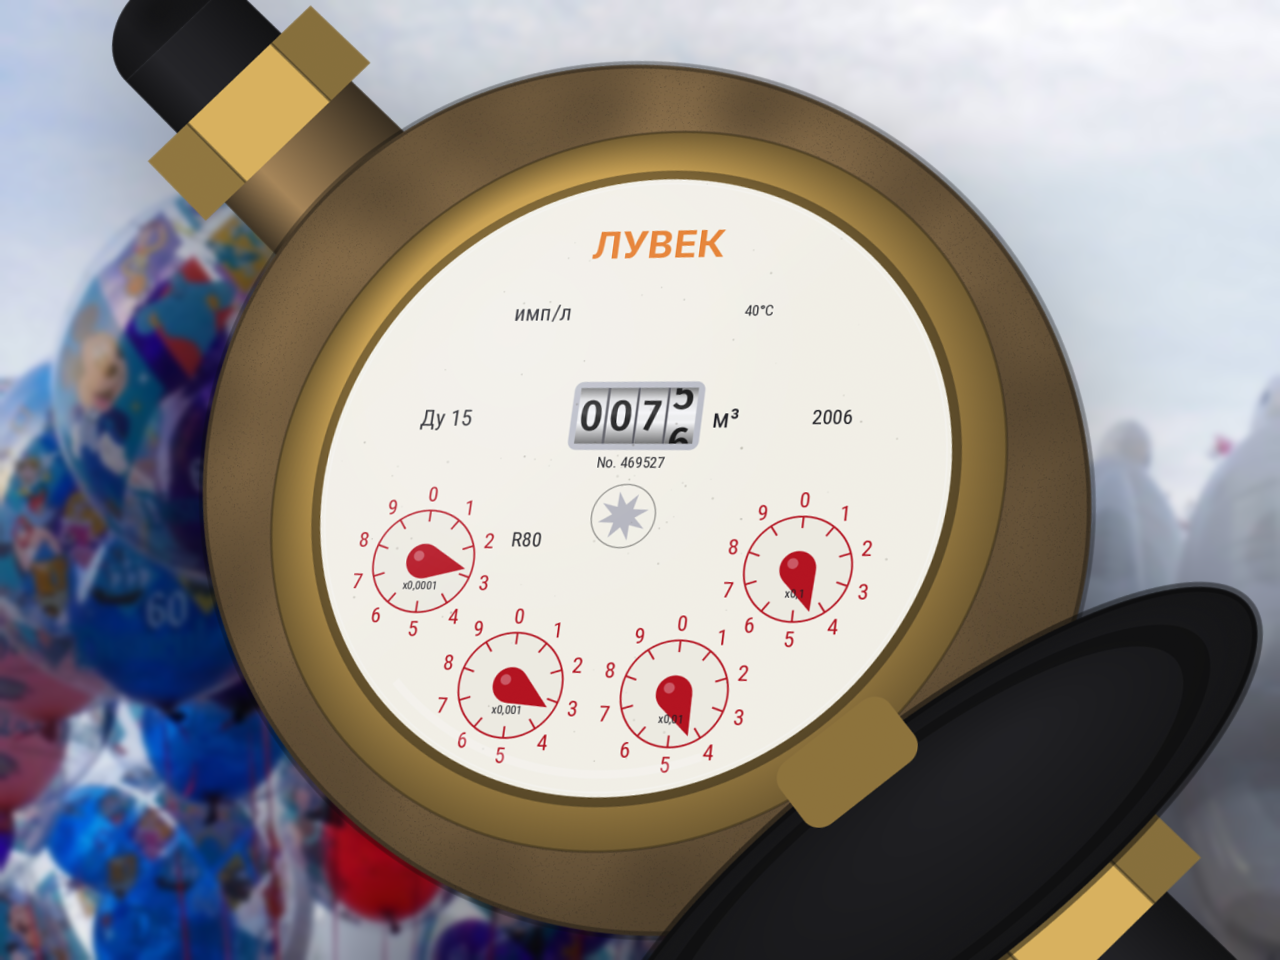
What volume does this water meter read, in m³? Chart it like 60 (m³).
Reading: 75.4432 (m³)
